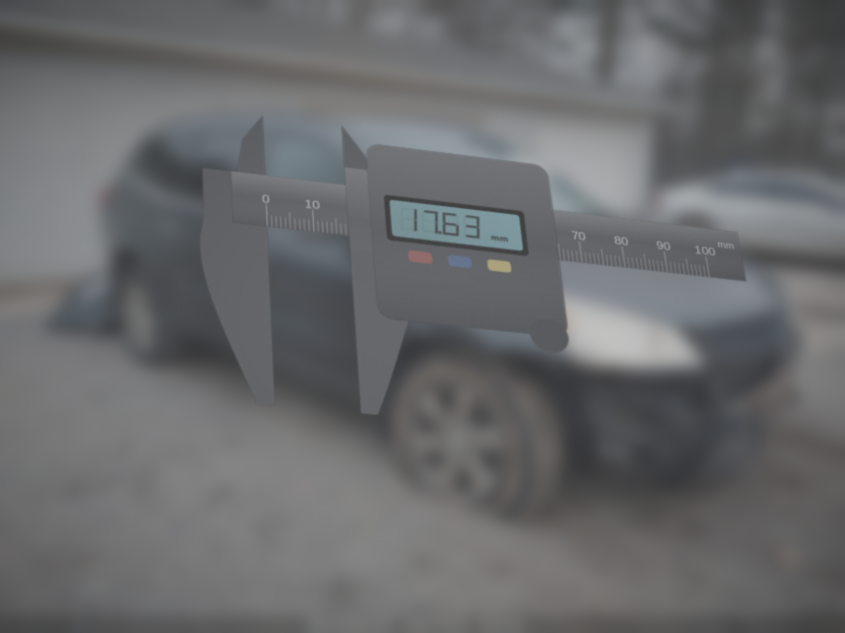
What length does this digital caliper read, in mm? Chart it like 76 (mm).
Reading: 17.63 (mm)
